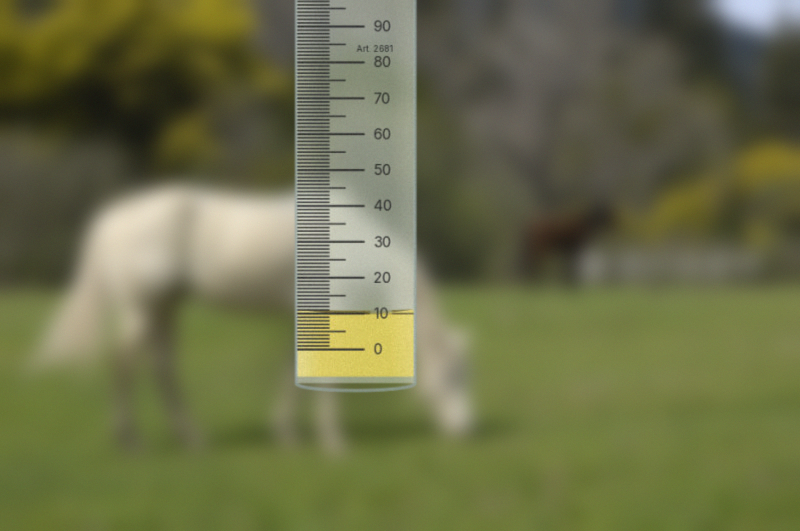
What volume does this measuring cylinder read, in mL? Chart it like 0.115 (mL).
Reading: 10 (mL)
